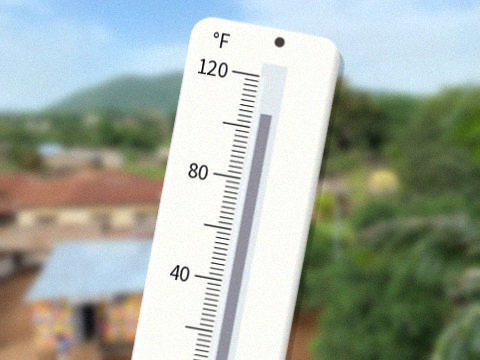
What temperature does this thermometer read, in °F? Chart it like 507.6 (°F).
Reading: 106 (°F)
